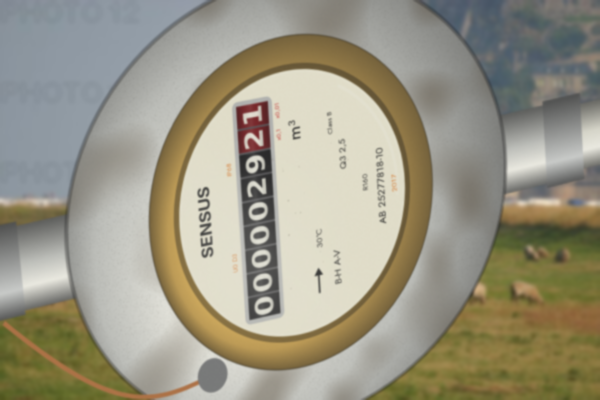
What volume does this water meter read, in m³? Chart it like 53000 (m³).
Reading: 29.21 (m³)
